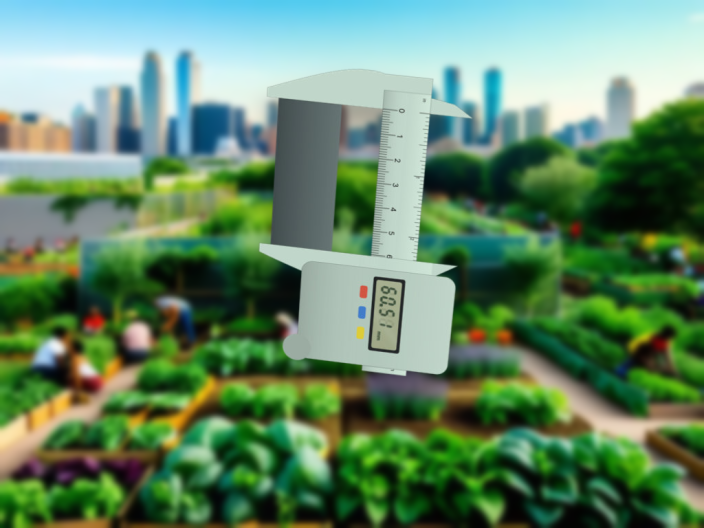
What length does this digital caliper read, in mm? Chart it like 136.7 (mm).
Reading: 60.51 (mm)
